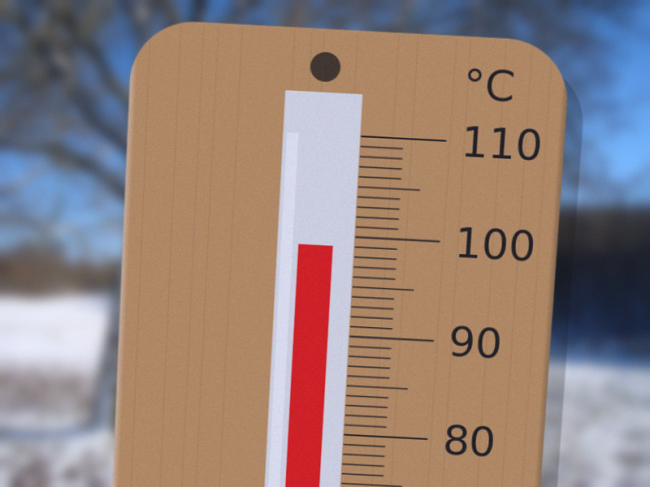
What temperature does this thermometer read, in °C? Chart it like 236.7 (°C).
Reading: 99 (°C)
